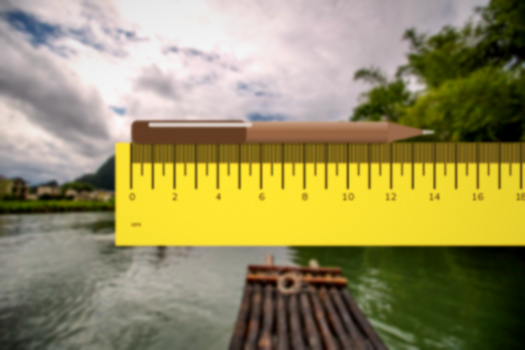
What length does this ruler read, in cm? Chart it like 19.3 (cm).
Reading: 14 (cm)
